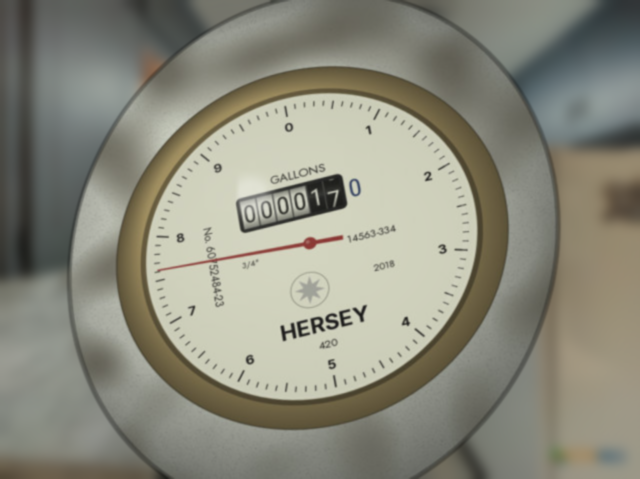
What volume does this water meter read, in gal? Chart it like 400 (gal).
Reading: 167.6 (gal)
